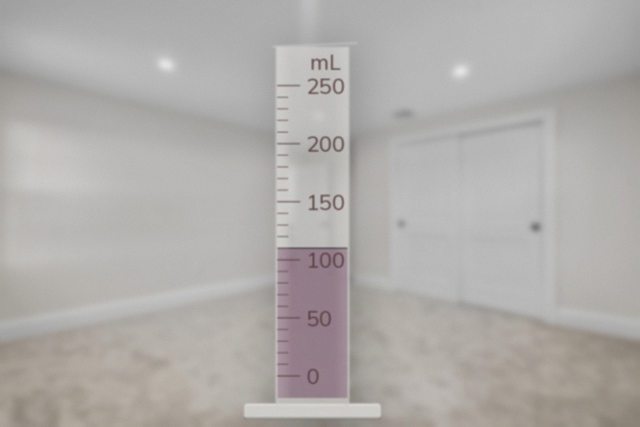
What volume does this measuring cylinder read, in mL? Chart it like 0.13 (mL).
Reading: 110 (mL)
